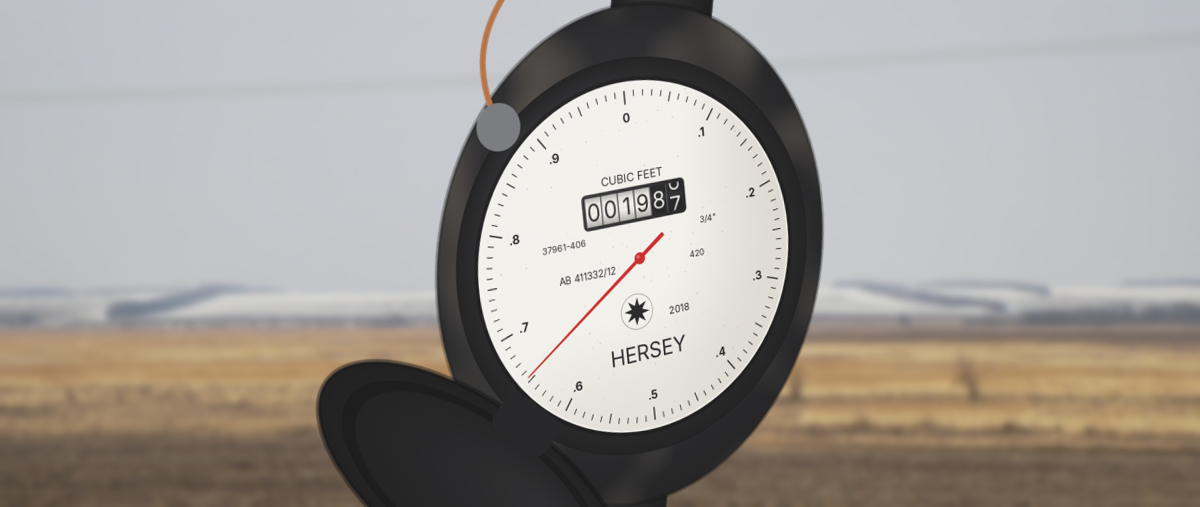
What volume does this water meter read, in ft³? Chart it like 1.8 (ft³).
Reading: 1986.65 (ft³)
